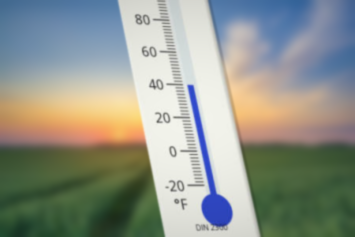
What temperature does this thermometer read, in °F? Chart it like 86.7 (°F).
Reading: 40 (°F)
